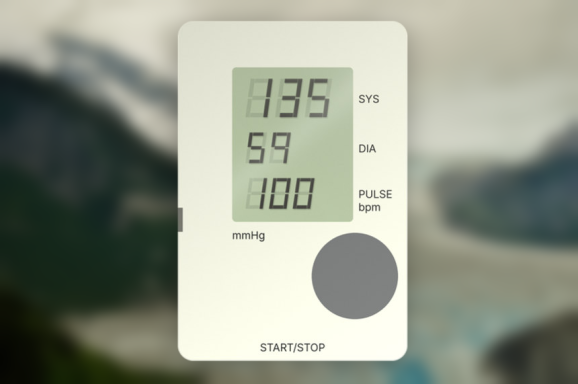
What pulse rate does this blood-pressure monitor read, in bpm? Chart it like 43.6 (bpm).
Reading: 100 (bpm)
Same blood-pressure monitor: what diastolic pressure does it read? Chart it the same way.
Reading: 59 (mmHg)
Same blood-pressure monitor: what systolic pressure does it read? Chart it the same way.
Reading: 135 (mmHg)
